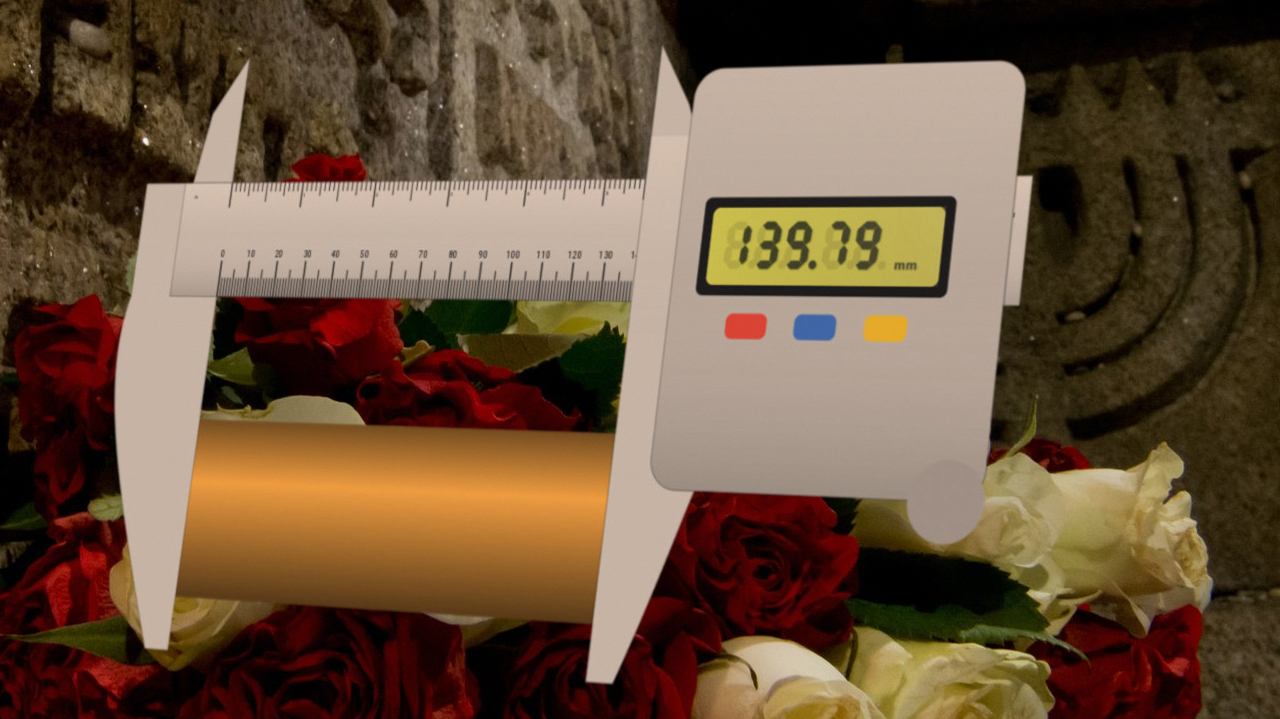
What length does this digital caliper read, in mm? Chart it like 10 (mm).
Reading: 139.79 (mm)
